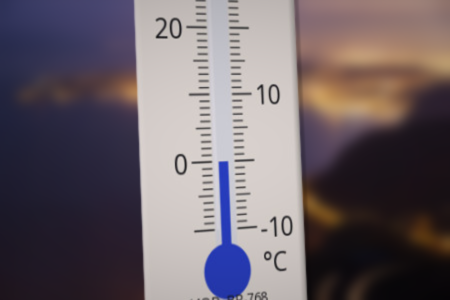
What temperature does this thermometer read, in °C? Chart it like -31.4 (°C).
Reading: 0 (°C)
